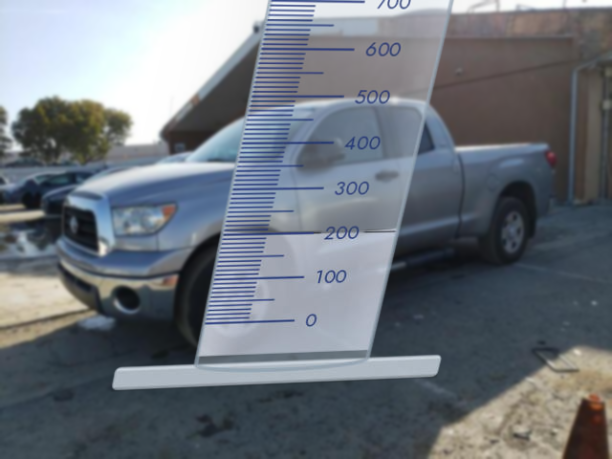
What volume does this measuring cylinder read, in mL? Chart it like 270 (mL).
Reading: 200 (mL)
